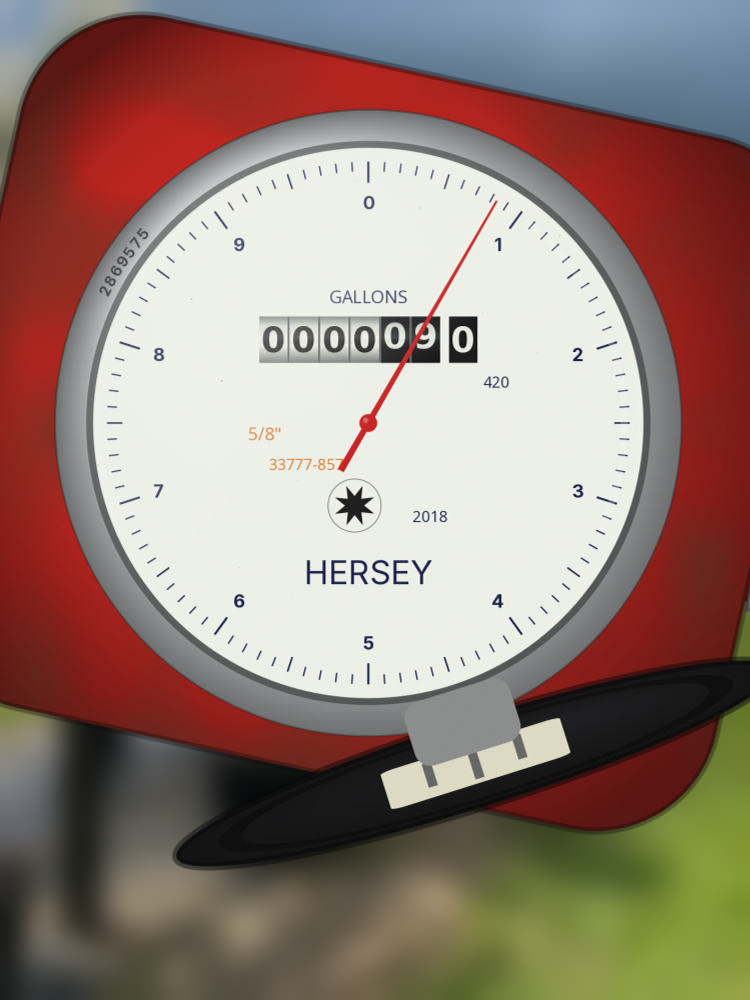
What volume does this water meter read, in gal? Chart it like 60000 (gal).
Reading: 90.8 (gal)
